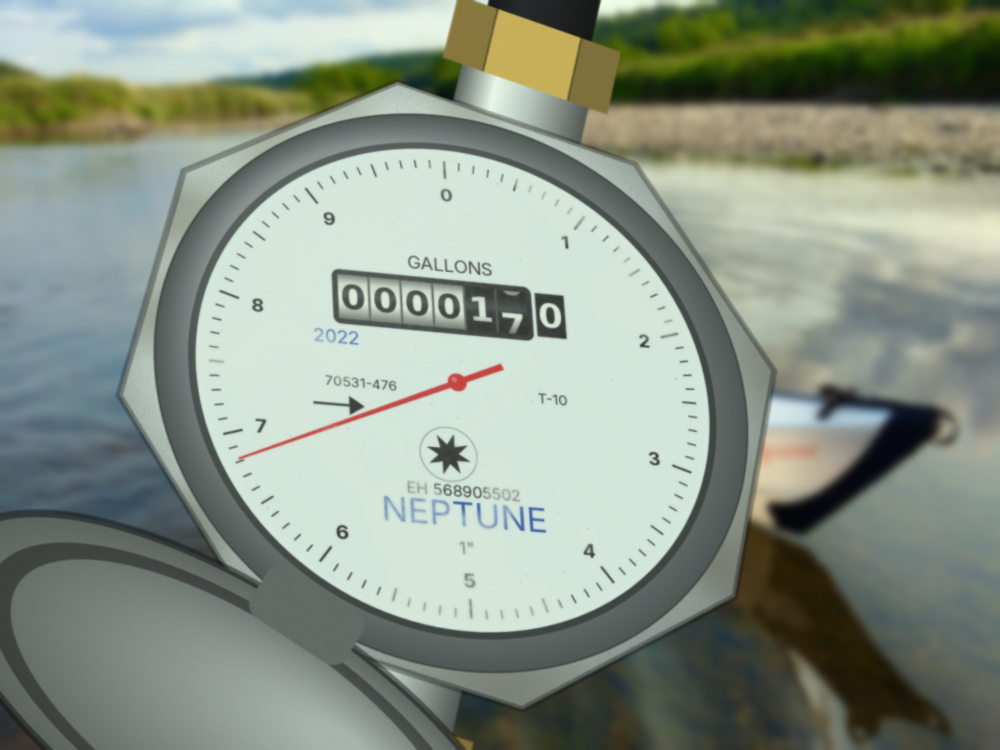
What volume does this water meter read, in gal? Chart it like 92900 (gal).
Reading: 166.8 (gal)
